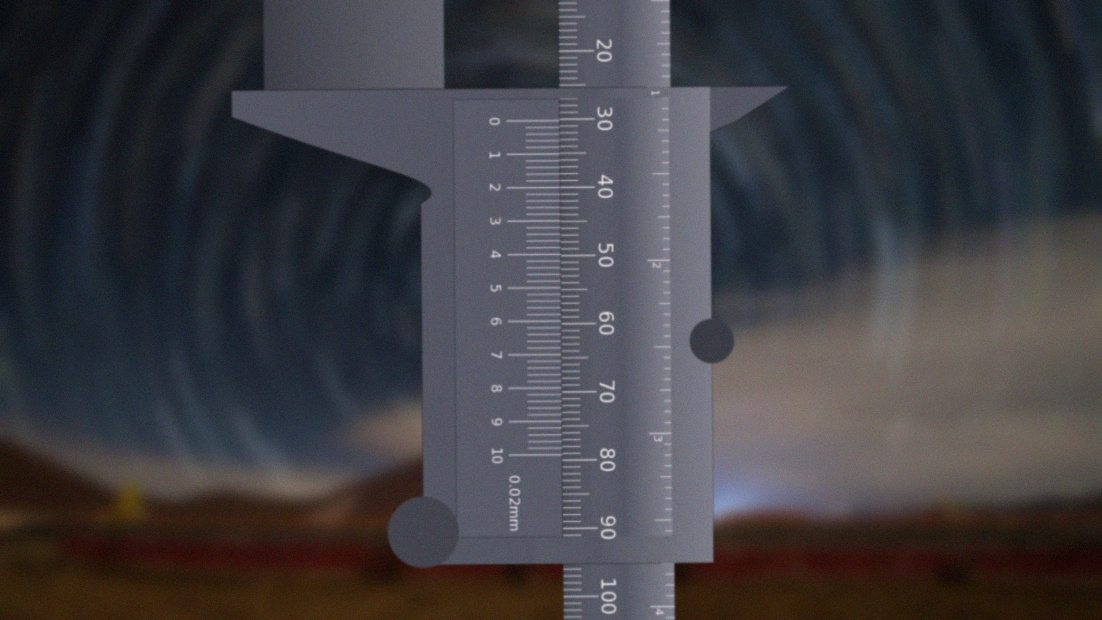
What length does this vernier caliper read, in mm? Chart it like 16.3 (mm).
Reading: 30.2 (mm)
